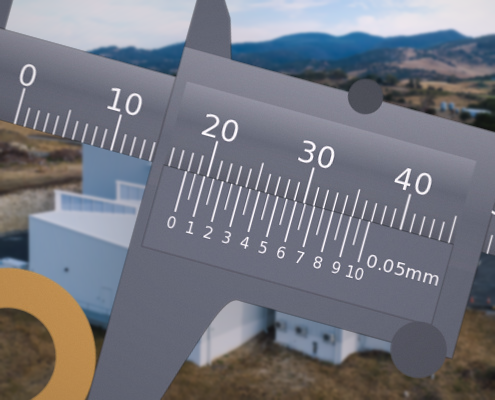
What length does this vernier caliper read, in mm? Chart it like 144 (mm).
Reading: 17.8 (mm)
